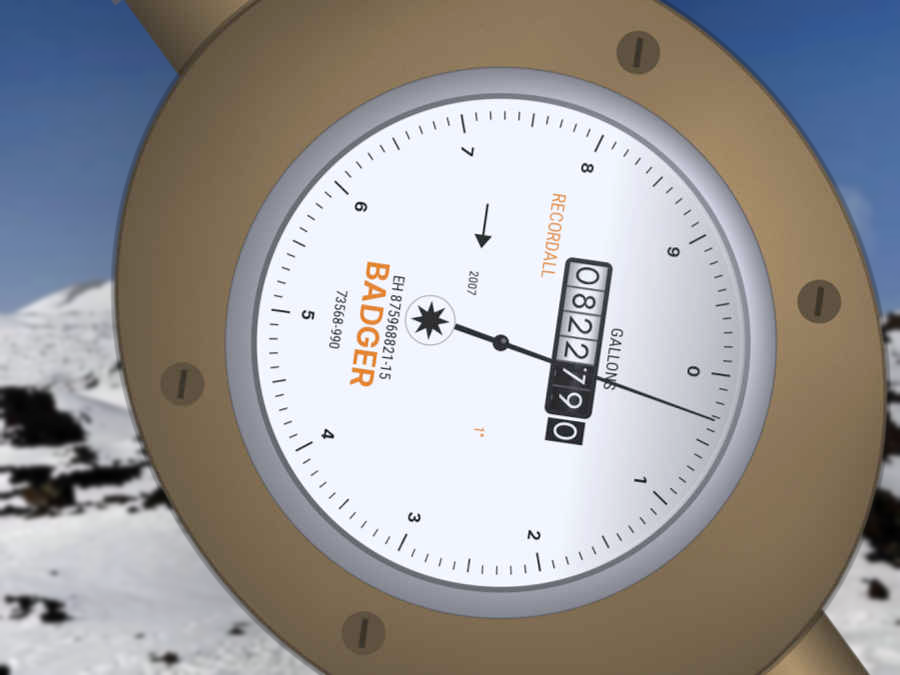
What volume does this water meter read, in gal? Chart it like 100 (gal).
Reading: 822790.3 (gal)
